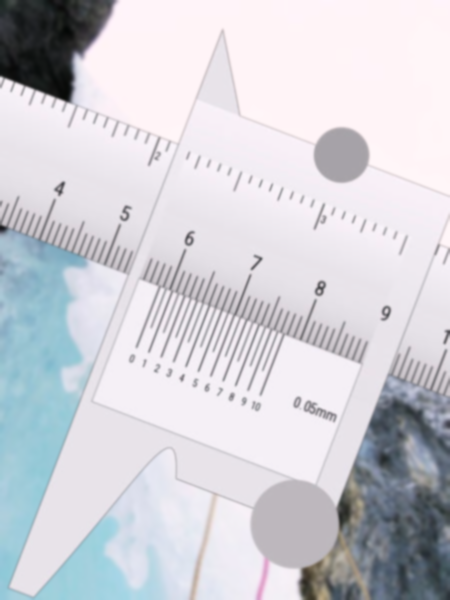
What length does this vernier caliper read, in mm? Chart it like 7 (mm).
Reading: 58.5 (mm)
